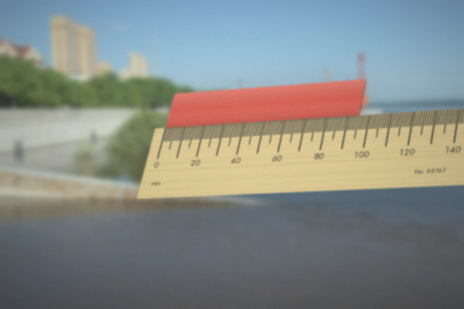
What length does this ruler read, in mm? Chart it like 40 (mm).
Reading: 95 (mm)
